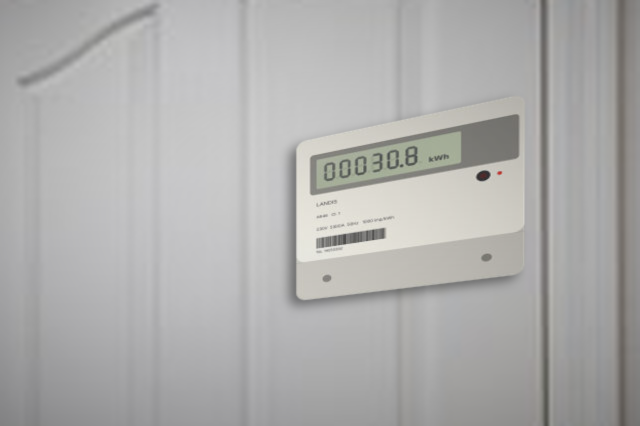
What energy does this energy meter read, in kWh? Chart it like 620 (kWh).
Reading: 30.8 (kWh)
